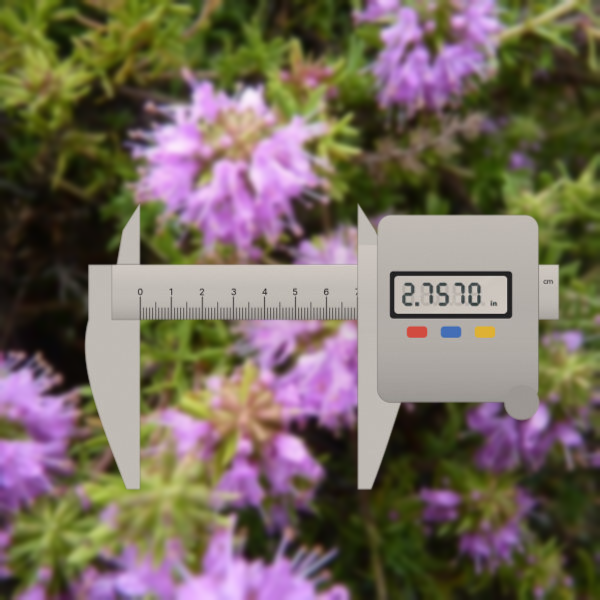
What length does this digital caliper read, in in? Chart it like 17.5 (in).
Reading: 2.7570 (in)
